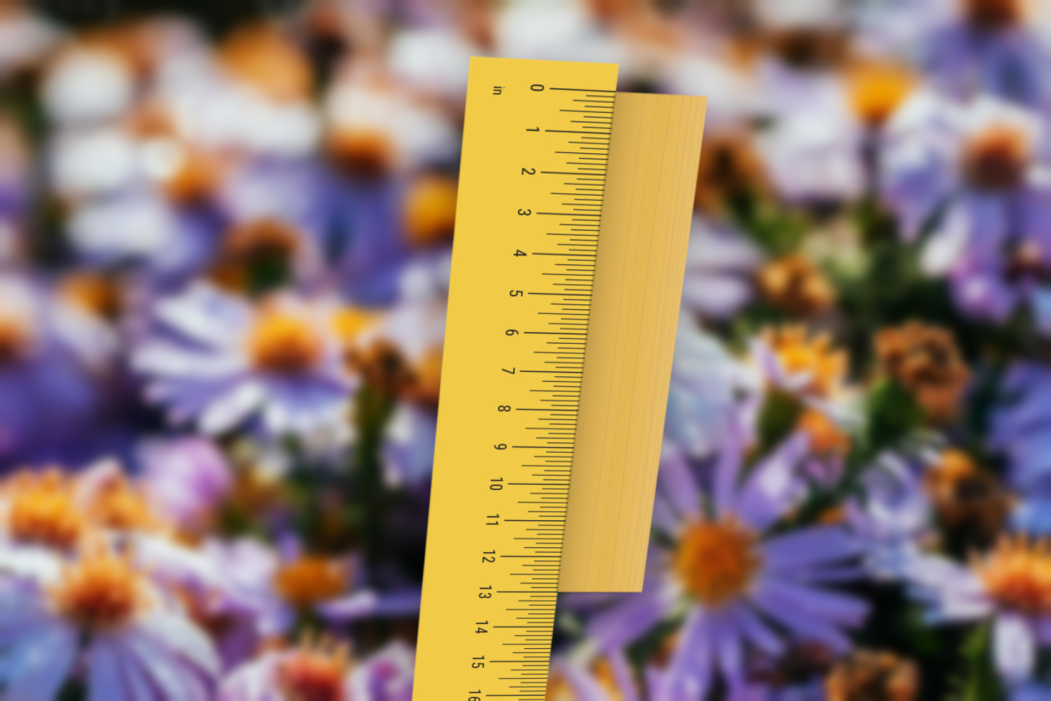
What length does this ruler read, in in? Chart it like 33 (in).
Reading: 13 (in)
